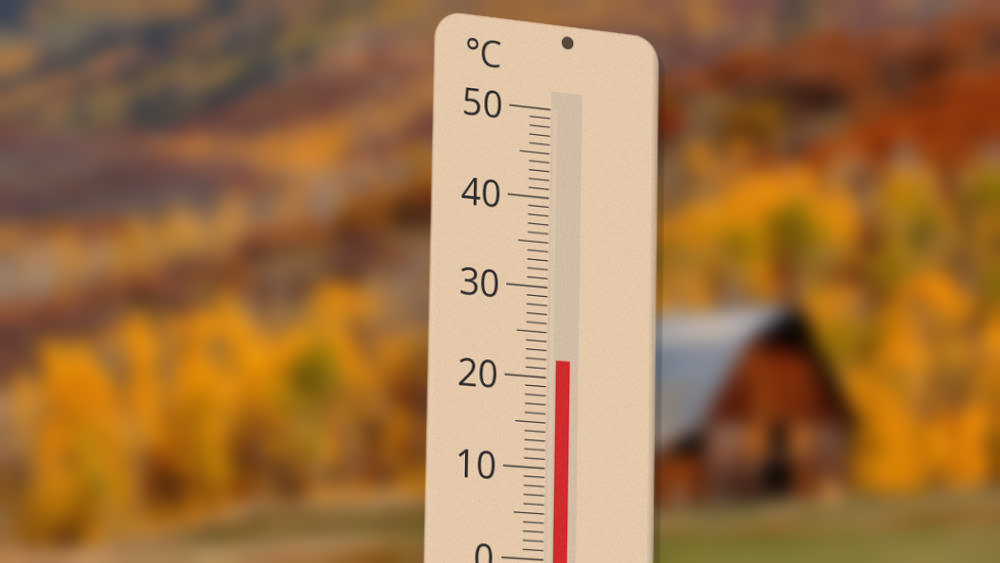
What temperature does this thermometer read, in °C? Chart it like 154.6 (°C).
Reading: 22 (°C)
